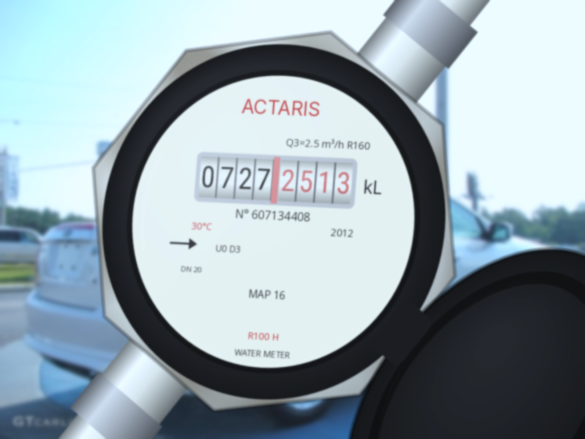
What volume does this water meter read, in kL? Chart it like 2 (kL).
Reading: 727.2513 (kL)
